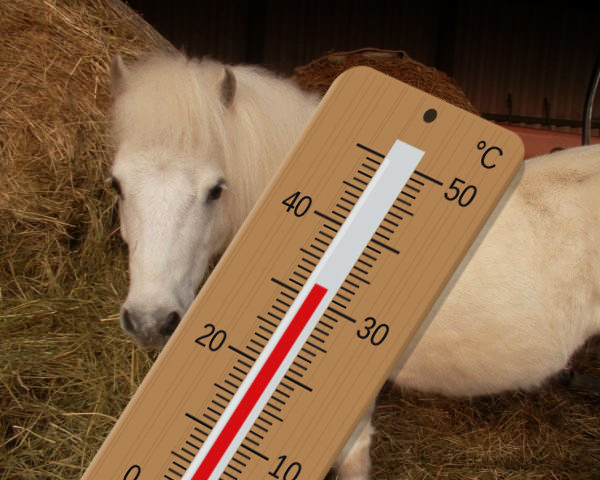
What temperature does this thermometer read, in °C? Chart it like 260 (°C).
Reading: 32 (°C)
